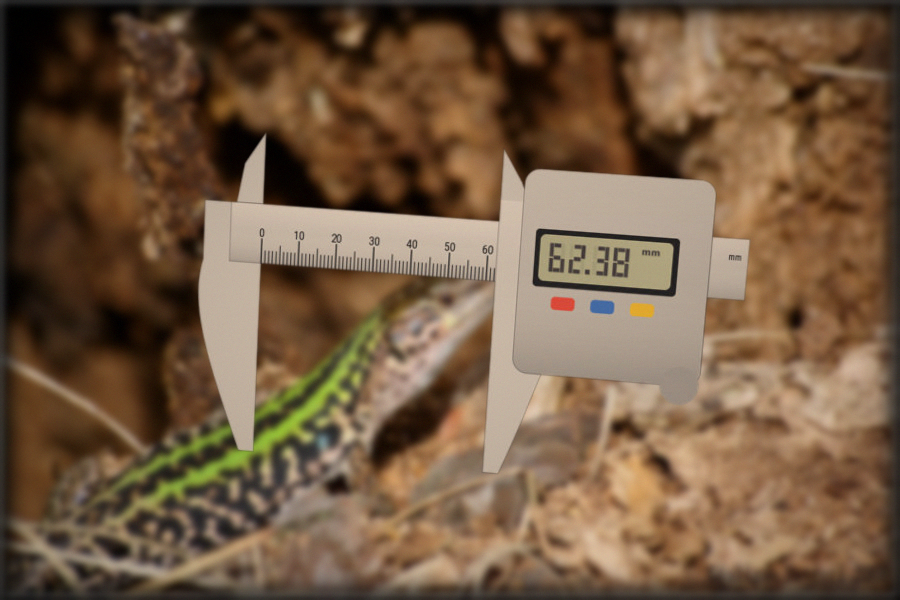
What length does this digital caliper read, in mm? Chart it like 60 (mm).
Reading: 62.38 (mm)
